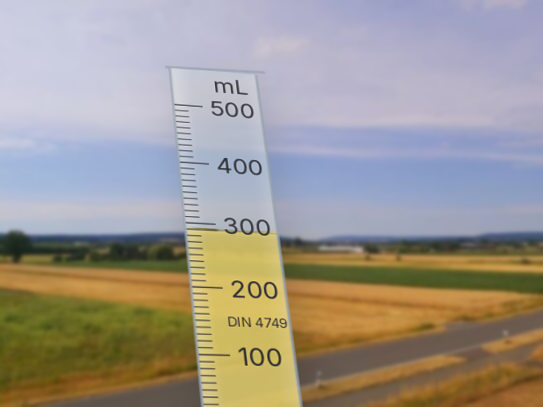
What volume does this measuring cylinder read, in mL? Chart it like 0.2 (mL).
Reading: 290 (mL)
